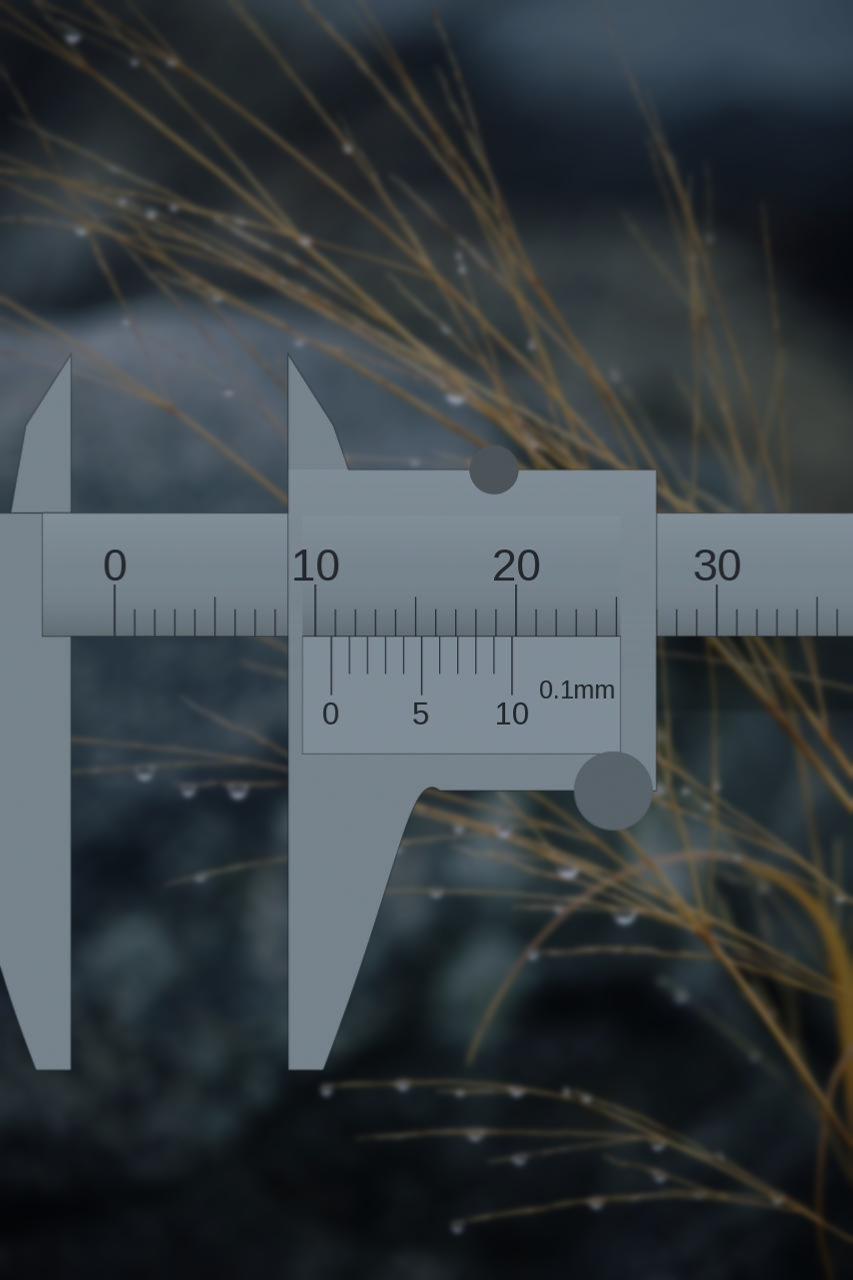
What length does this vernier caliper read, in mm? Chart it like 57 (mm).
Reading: 10.8 (mm)
